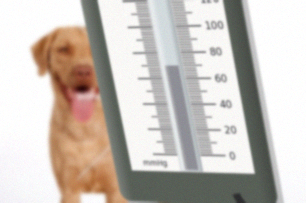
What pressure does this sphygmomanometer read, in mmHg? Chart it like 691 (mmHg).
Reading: 70 (mmHg)
